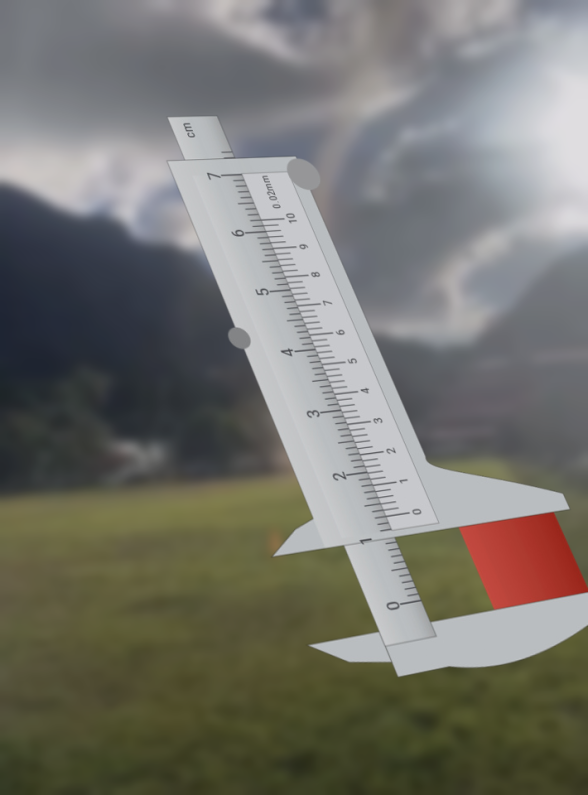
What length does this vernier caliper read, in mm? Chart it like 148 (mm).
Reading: 13.0 (mm)
